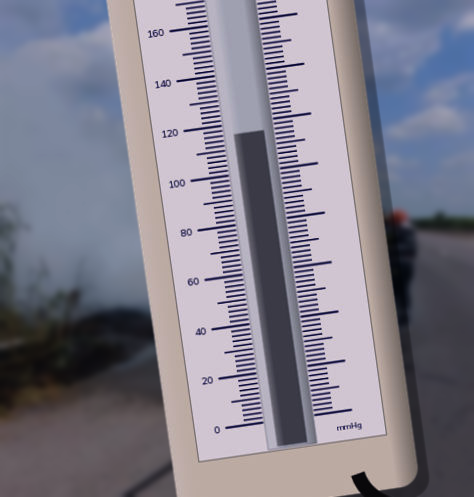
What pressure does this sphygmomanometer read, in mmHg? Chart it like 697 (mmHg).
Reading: 116 (mmHg)
